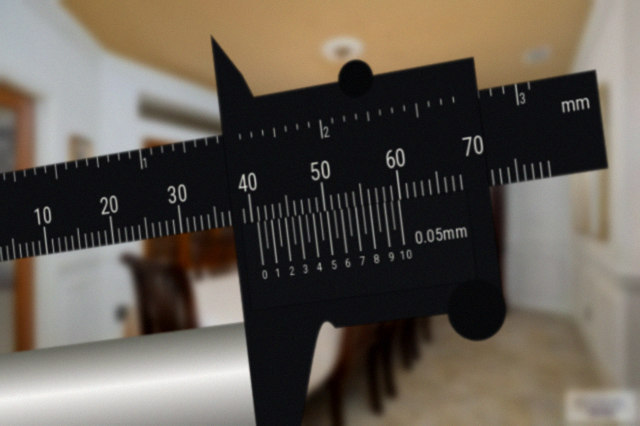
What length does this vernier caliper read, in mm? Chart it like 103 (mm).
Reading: 40.8 (mm)
